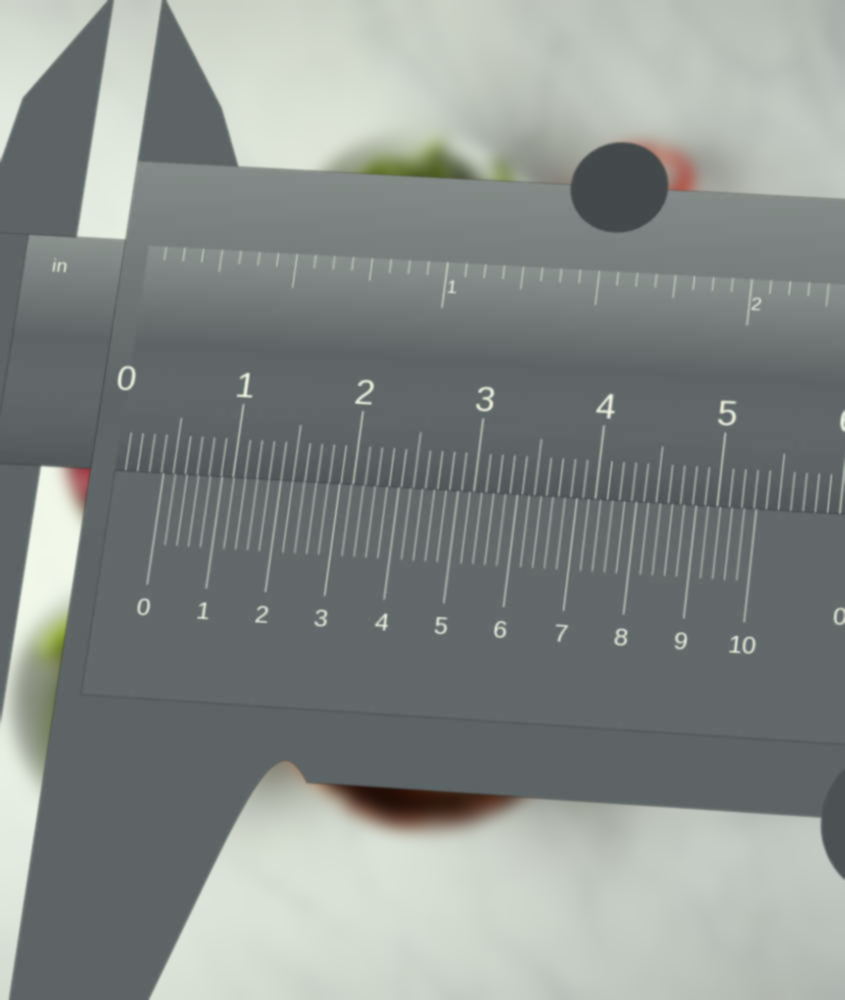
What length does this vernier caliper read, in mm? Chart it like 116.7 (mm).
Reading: 4.2 (mm)
